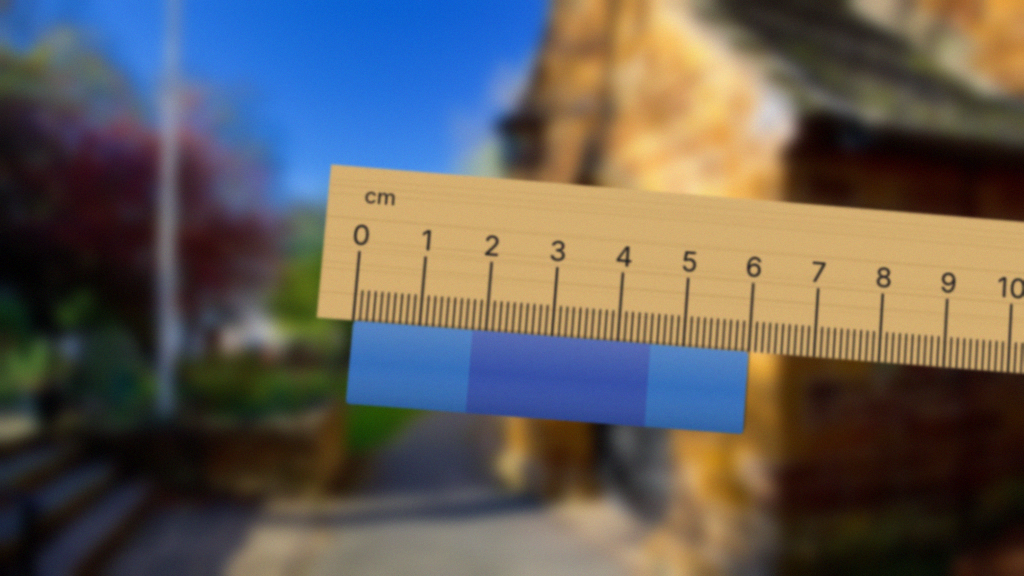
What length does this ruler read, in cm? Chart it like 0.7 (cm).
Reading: 6 (cm)
